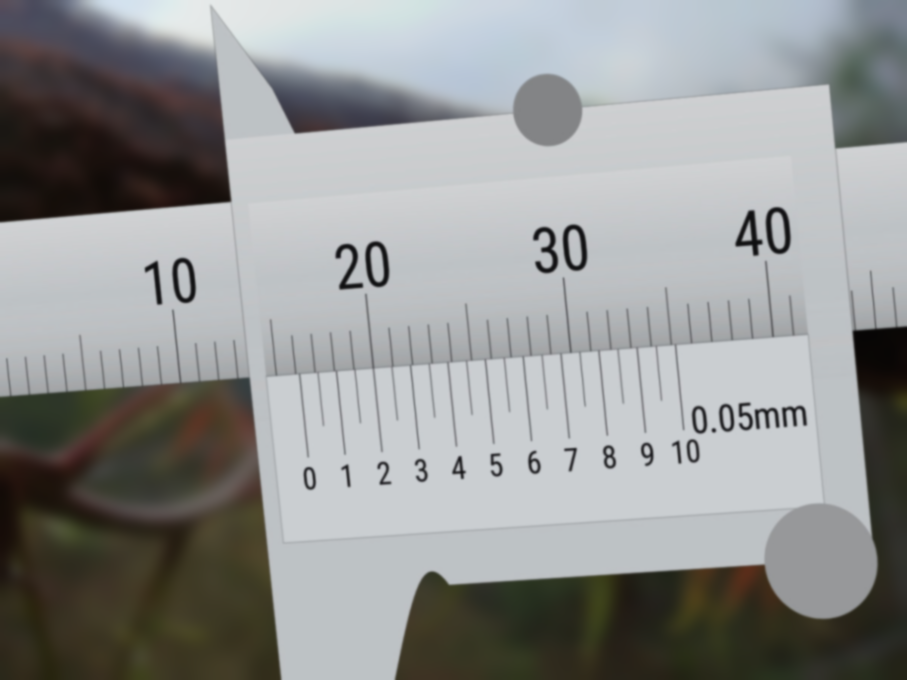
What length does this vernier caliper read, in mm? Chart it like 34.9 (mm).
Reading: 16.2 (mm)
